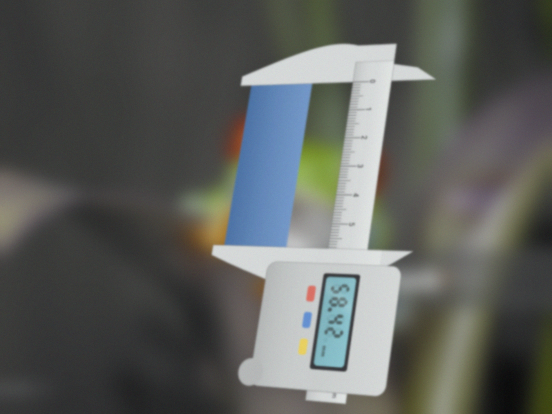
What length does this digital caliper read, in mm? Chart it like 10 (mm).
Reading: 58.42 (mm)
